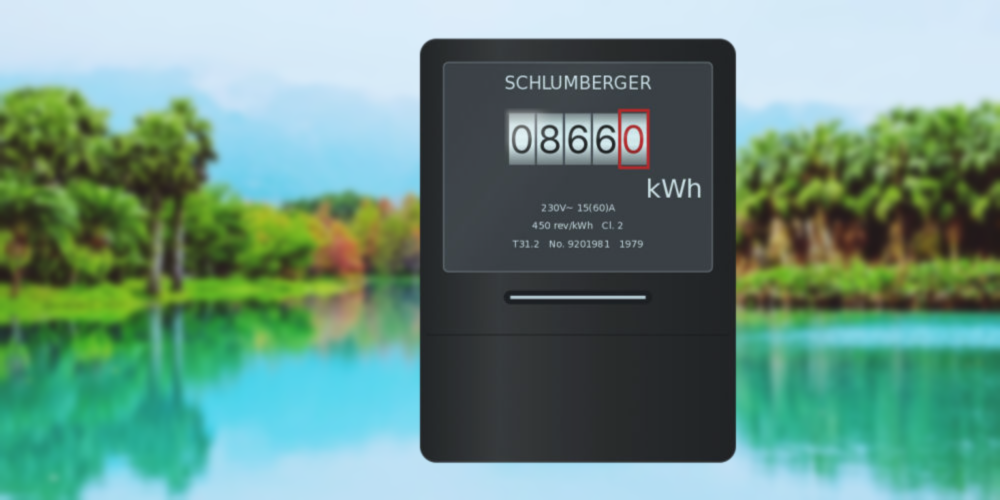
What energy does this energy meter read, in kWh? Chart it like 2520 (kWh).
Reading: 866.0 (kWh)
